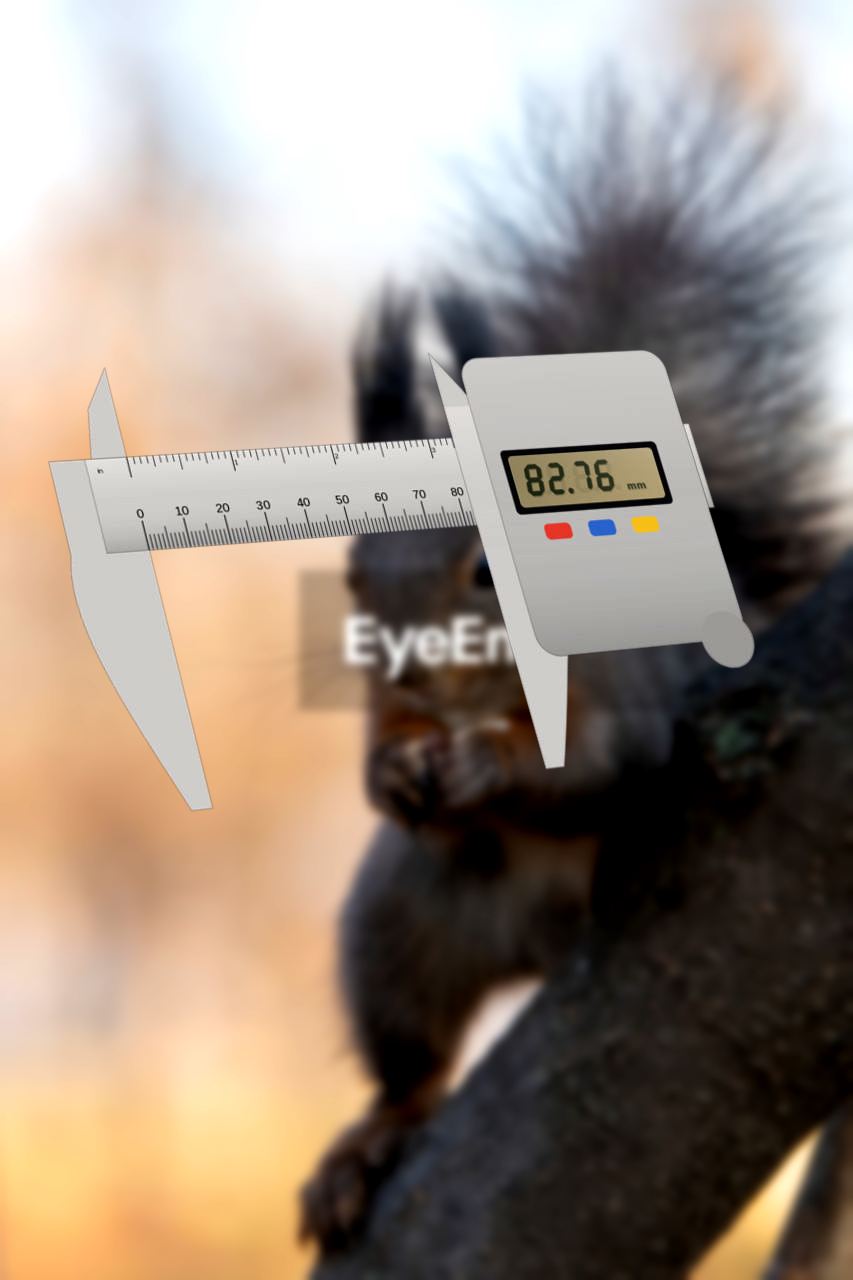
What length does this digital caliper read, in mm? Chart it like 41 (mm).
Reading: 82.76 (mm)
